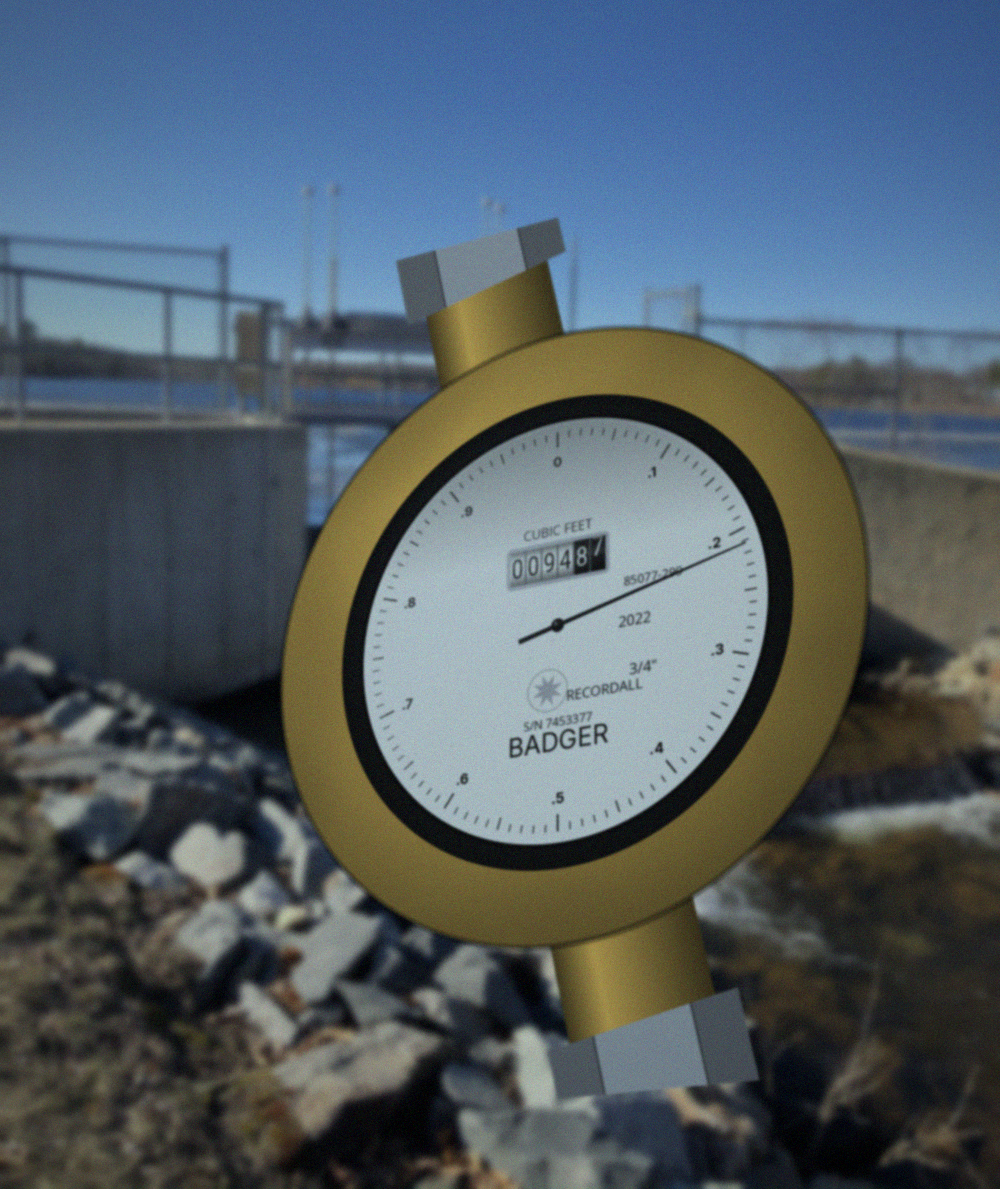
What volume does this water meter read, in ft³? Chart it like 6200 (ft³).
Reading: 9487.21 (ft³)
